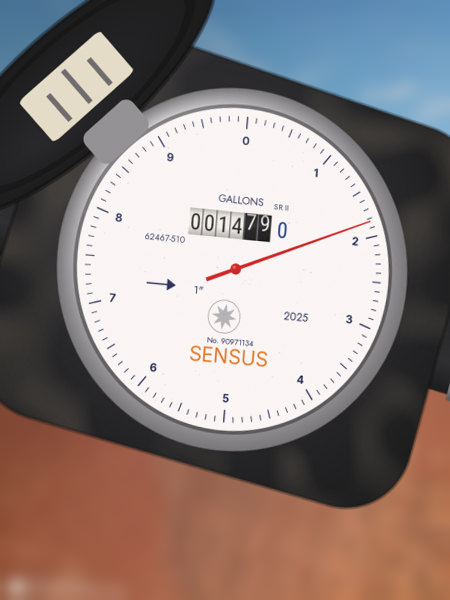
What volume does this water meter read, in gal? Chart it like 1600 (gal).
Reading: 14791.8 (gal)
